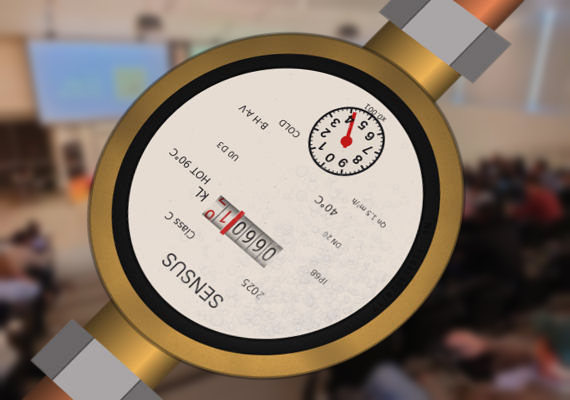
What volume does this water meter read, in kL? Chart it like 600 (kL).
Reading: 660.164 (kL)
